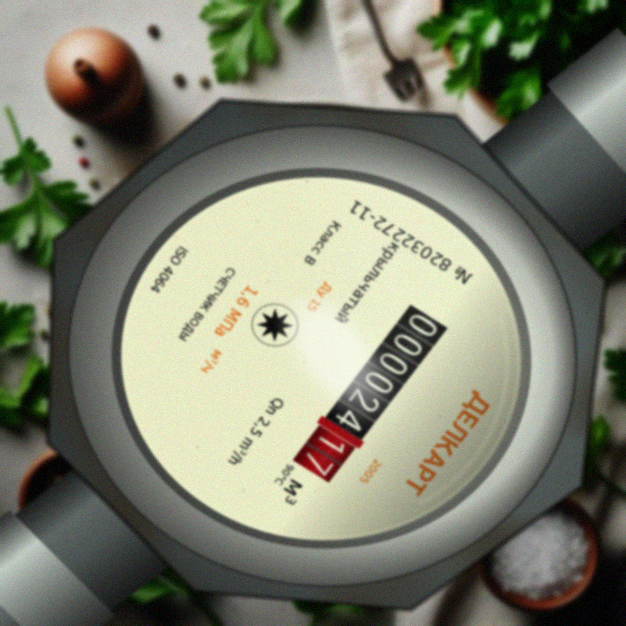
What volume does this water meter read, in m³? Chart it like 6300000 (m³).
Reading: 24.17 (m³)
